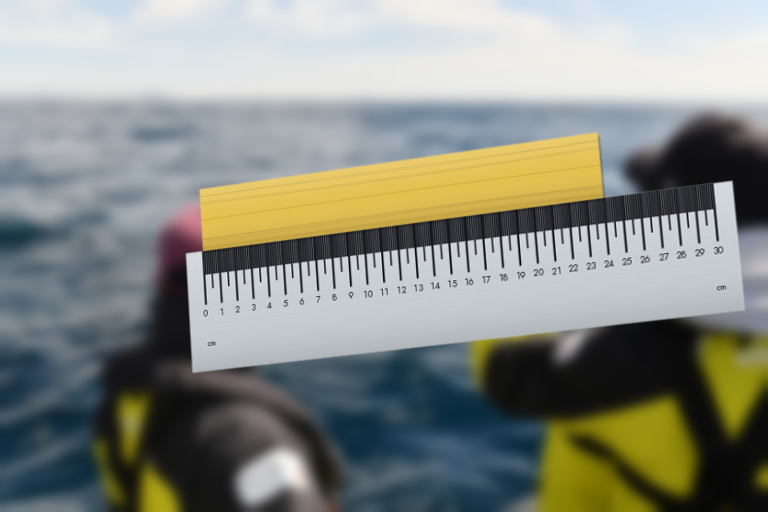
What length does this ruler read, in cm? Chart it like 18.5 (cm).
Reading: 24 (cm)
